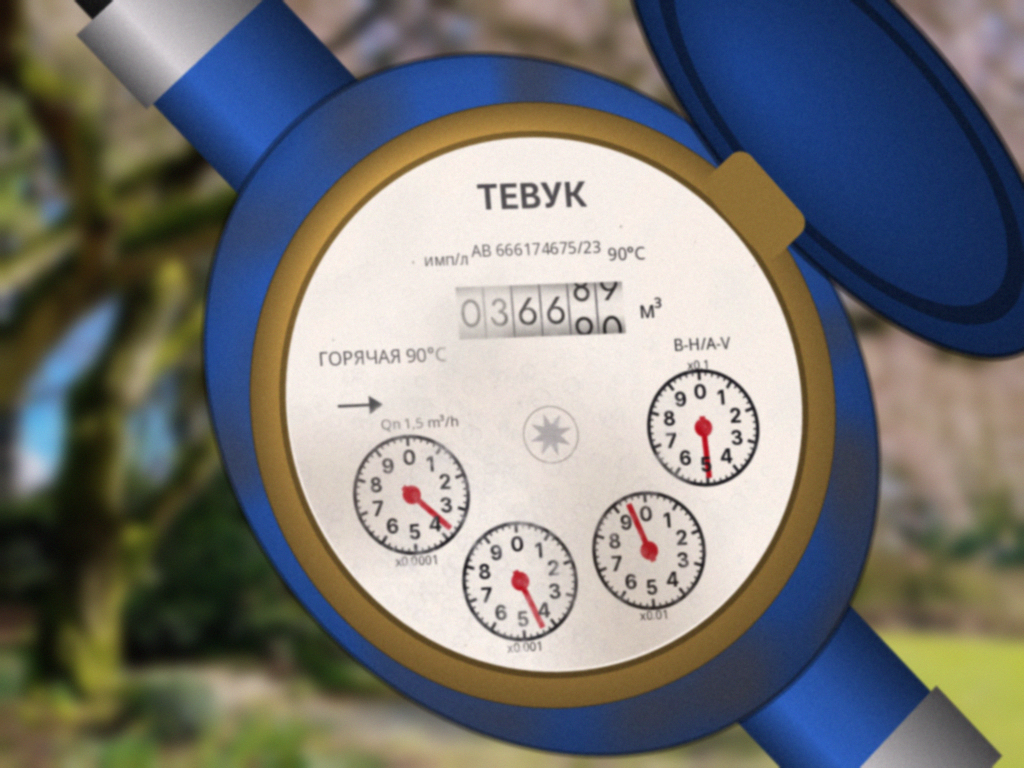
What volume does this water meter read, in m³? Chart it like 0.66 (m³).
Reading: 36689.4943 (m³)
